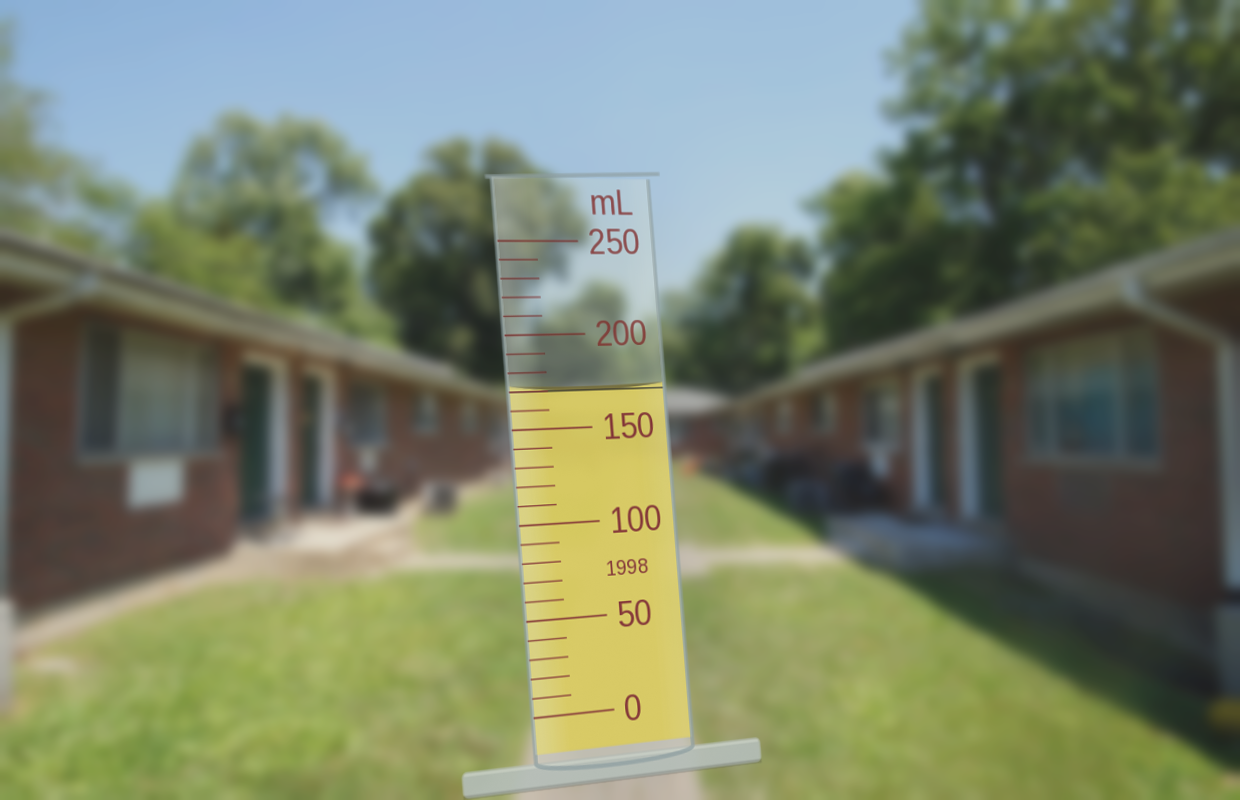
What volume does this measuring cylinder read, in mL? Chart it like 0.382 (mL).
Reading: 170 (mL)
